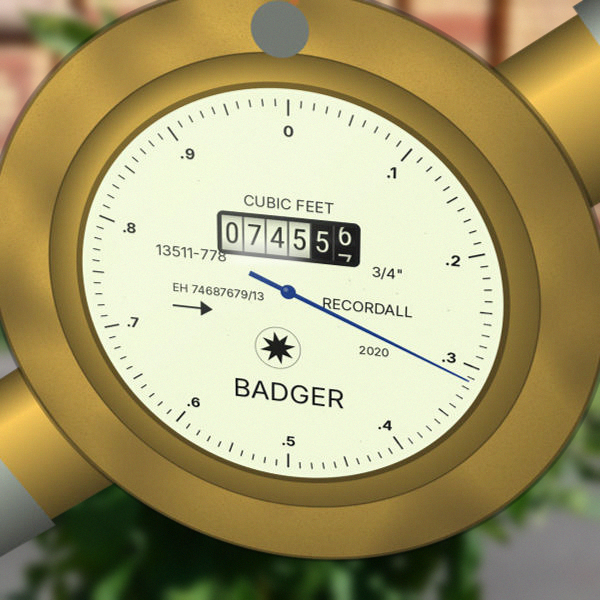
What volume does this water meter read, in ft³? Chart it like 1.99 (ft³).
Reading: 74556.31 (ft³)
